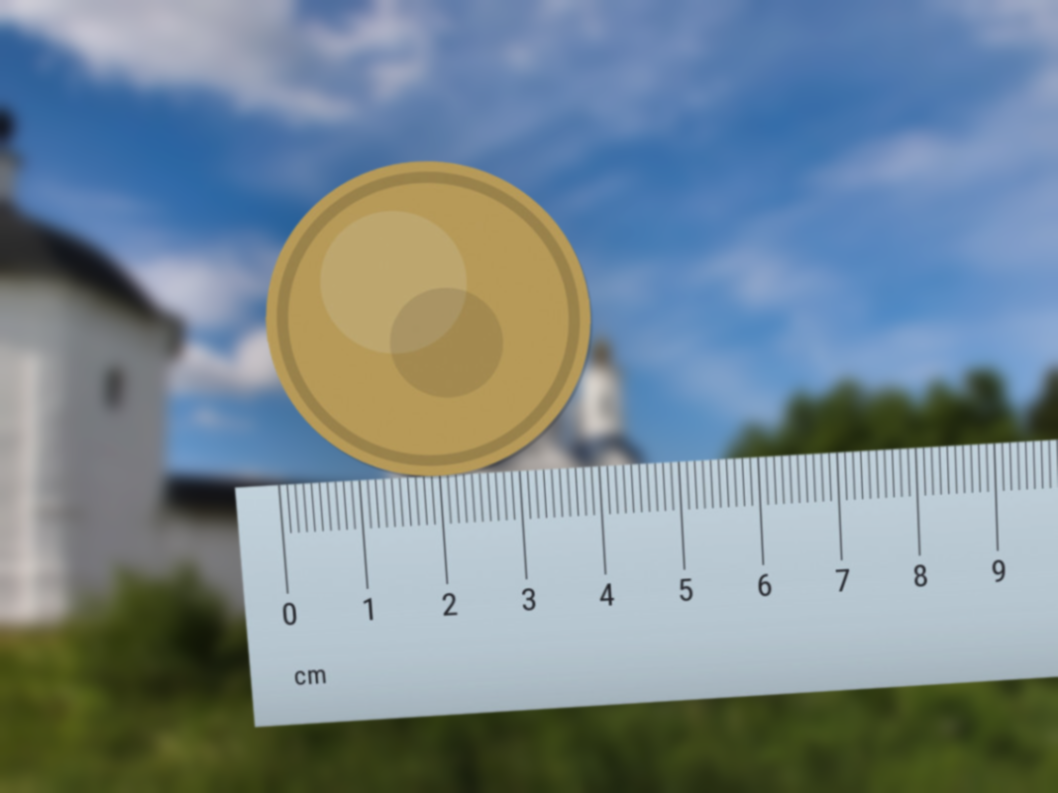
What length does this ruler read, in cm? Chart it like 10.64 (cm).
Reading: 4 (cm)
